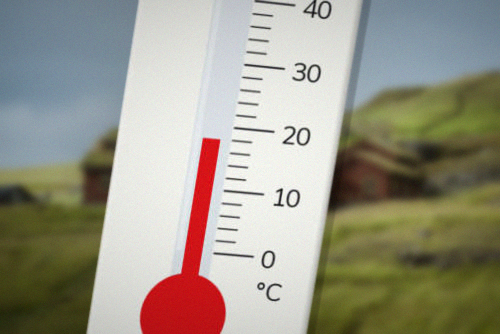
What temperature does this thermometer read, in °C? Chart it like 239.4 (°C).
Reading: 18 (°C)
